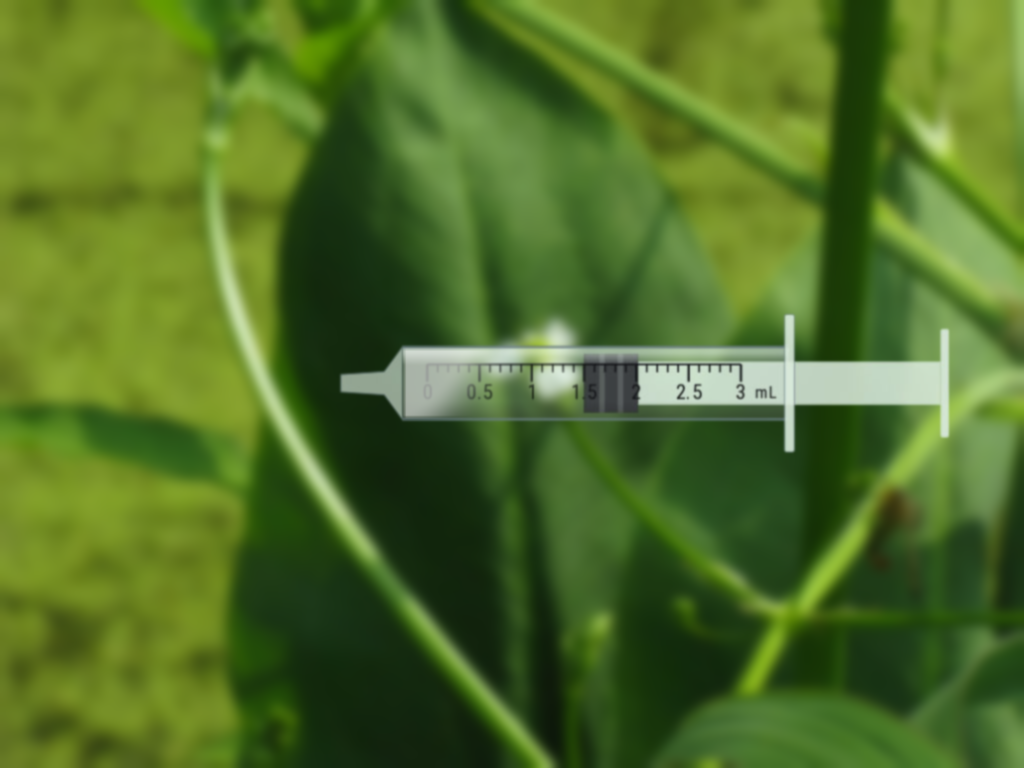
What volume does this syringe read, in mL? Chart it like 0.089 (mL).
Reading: 1.5 (mL)
